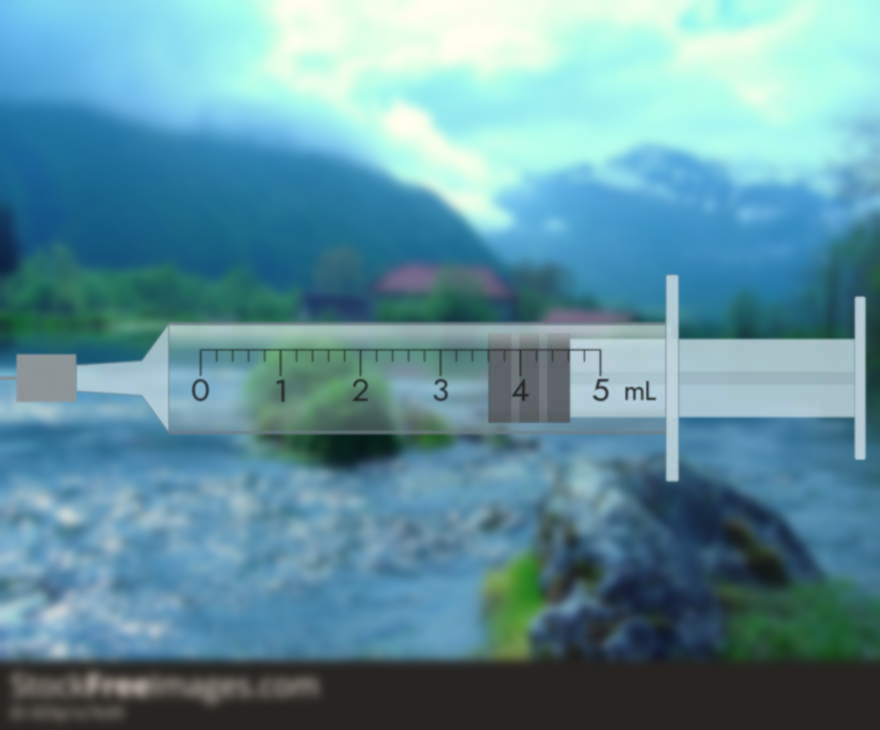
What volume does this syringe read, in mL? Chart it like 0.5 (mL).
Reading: 3.6 (mL)
